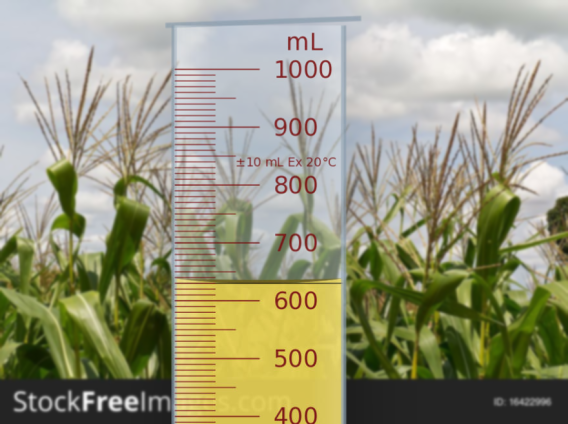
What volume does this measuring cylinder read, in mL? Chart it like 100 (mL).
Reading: 630 (mL)
